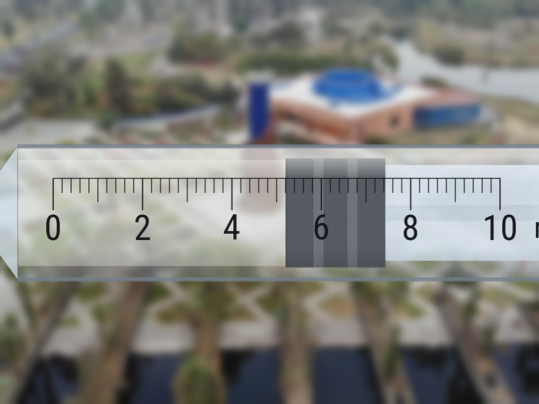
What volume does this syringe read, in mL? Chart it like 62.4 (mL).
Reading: 5.2 (mL)
